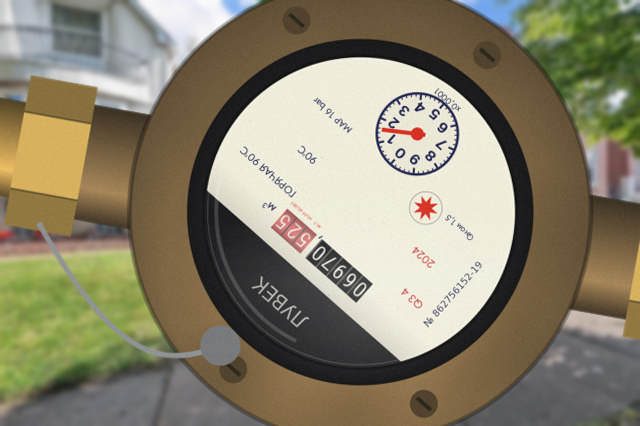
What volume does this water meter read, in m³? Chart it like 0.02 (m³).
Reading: 6970.5251 (m³)
